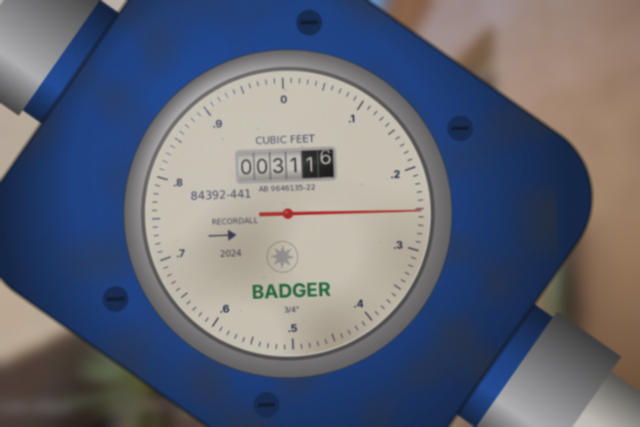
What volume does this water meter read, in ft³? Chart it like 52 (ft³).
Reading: 3116.25 (ft³)
